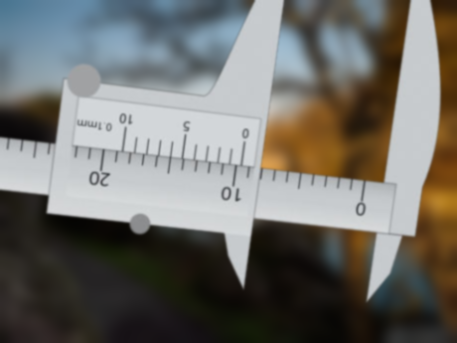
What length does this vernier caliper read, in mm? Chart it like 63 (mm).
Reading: 9.6 (mm)
